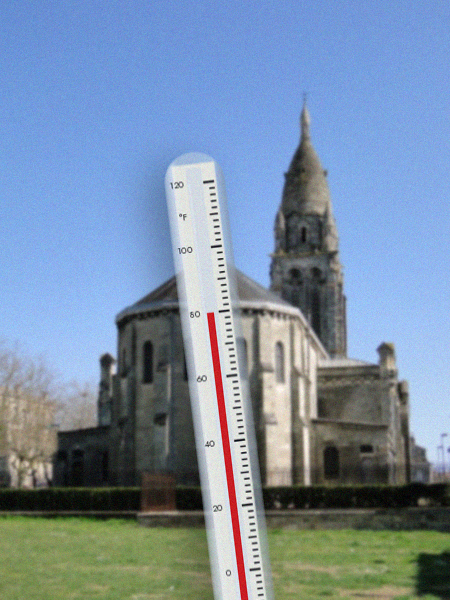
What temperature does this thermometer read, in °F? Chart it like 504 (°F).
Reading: 80 (°F)
